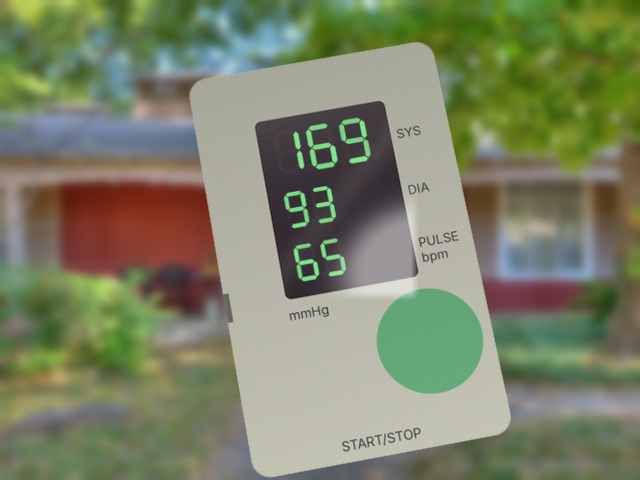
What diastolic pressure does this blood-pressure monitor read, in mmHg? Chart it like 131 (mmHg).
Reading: 93 (mmHg)
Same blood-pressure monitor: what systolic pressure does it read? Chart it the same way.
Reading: 169 (mmHg)
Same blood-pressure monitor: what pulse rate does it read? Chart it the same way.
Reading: 65 (bpm)
